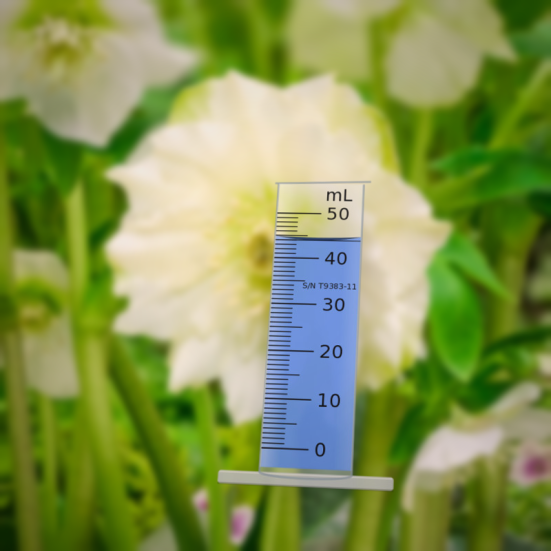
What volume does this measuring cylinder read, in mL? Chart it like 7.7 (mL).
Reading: 44 (mL)
